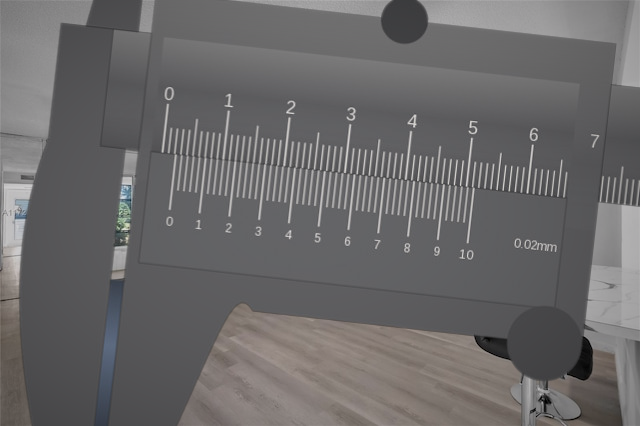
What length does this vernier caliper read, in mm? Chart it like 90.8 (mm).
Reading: 2.2 (mm)
